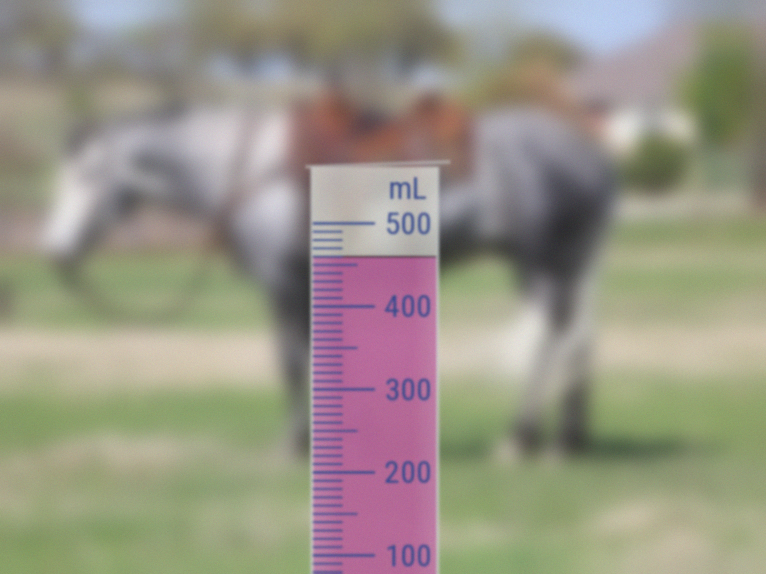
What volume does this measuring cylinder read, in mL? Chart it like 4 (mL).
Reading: 460 (mL)
